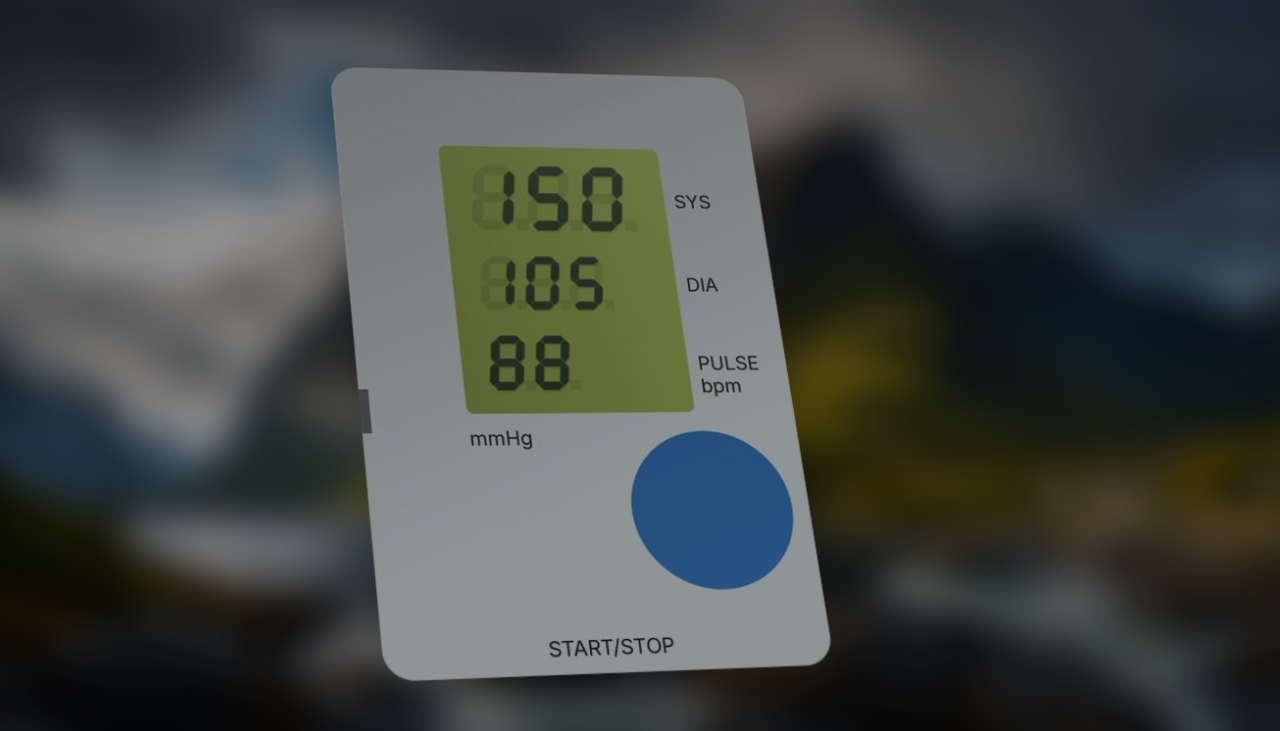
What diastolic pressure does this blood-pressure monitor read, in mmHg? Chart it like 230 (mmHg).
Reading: 105 (mmHg)
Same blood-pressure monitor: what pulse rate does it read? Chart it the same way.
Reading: 88 (bpm)
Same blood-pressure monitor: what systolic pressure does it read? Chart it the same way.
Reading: 150 (mmHg)
